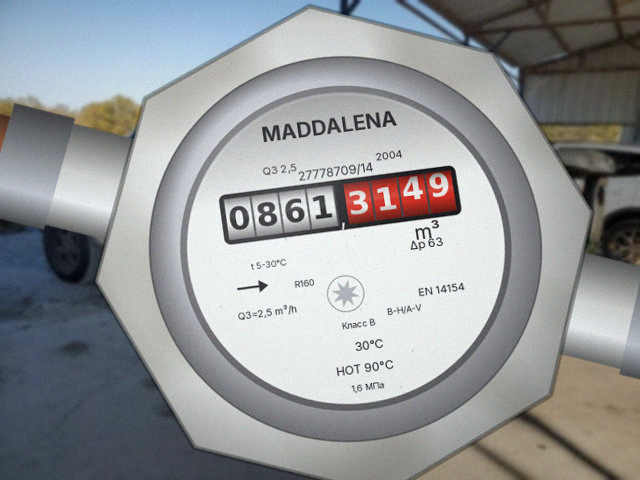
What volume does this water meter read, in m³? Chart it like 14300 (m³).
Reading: 861.3149 (m³)
